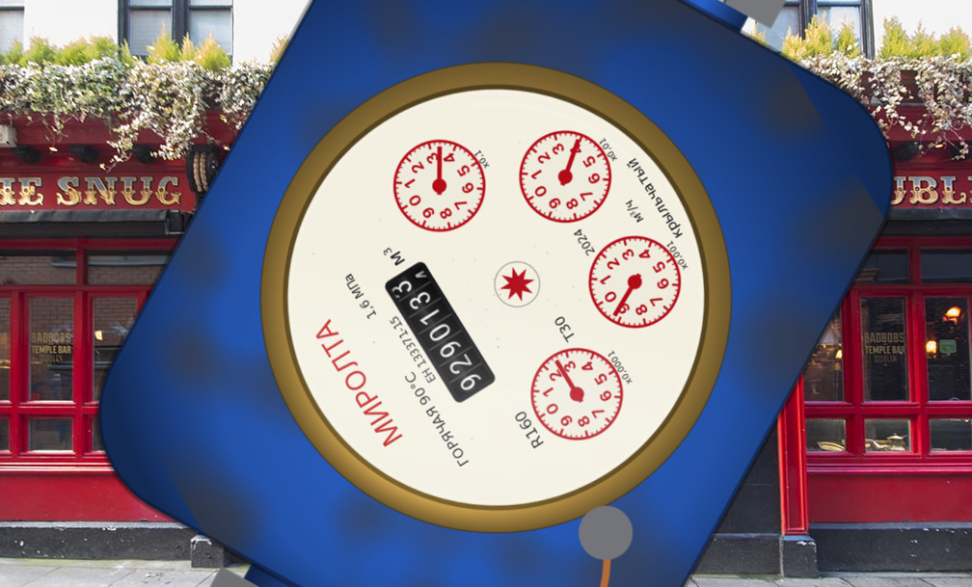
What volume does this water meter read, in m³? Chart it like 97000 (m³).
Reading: 9290133.3392 (m³)
